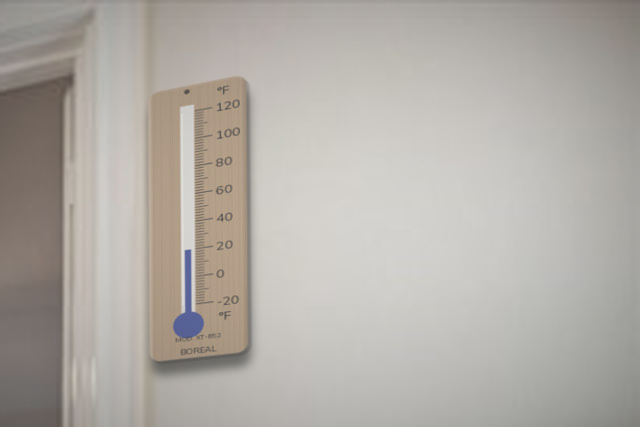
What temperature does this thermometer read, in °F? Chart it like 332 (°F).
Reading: 20 (°F)
